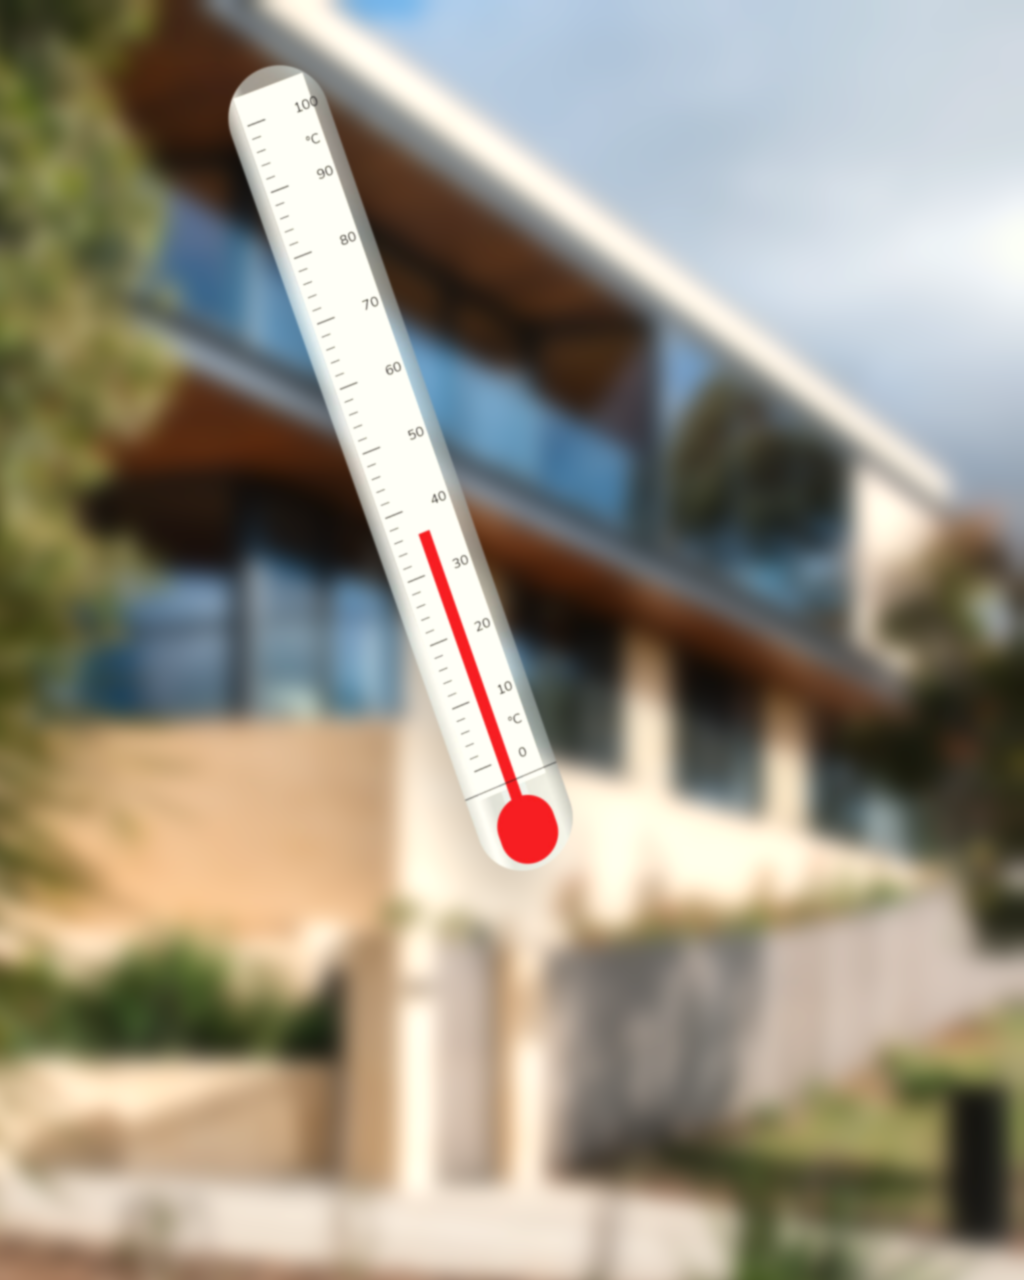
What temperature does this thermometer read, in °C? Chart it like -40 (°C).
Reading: 36 (°C)
